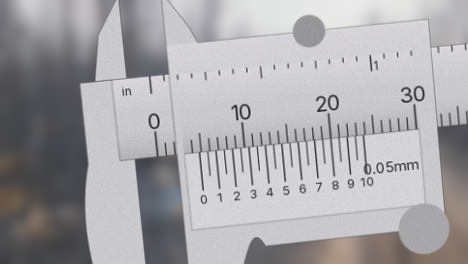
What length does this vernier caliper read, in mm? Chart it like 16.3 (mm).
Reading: 4.8 (mm)
